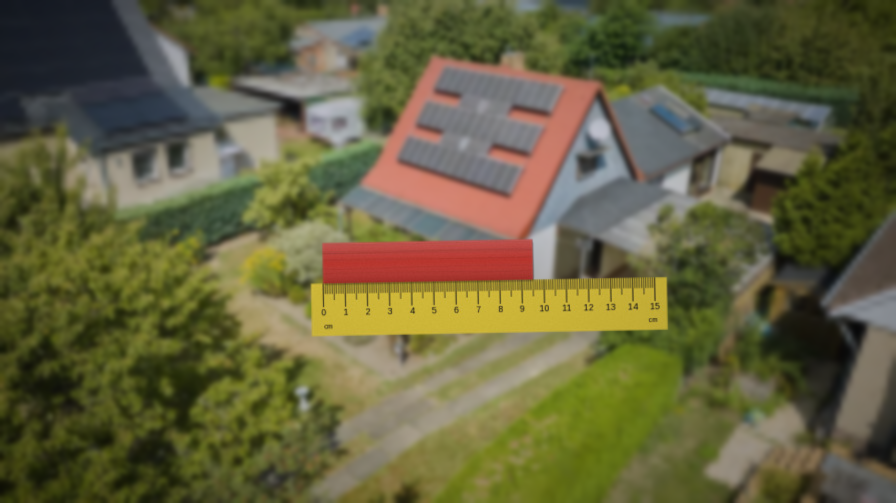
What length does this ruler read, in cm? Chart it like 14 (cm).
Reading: 9.5 (cm)
